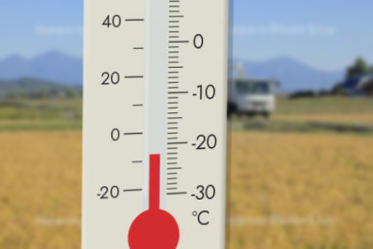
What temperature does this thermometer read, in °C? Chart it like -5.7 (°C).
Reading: -22 (°C)
